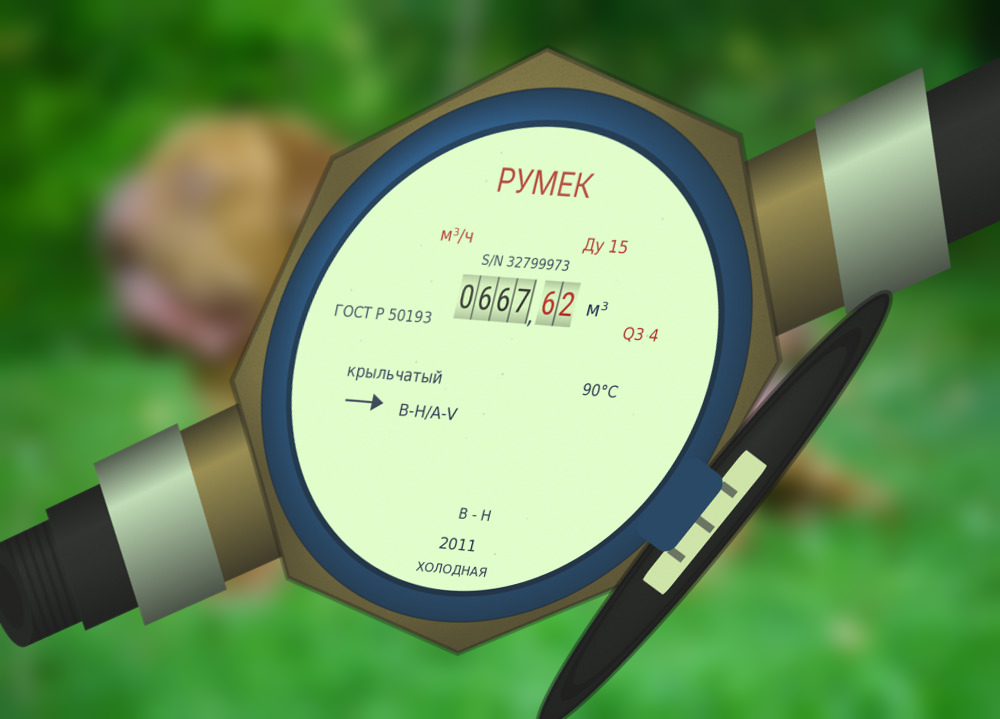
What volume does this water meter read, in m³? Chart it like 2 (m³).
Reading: 667.62 (m³)
